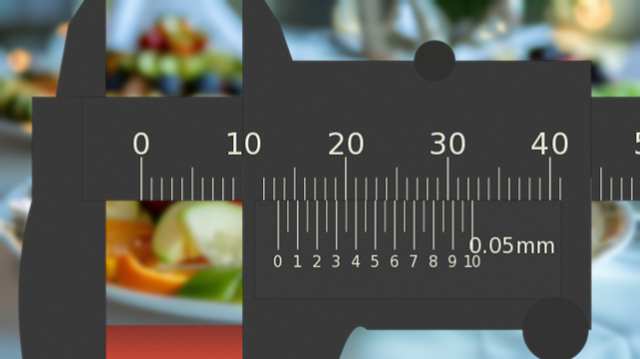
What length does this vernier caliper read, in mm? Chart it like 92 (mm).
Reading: 13.4 (mm)
